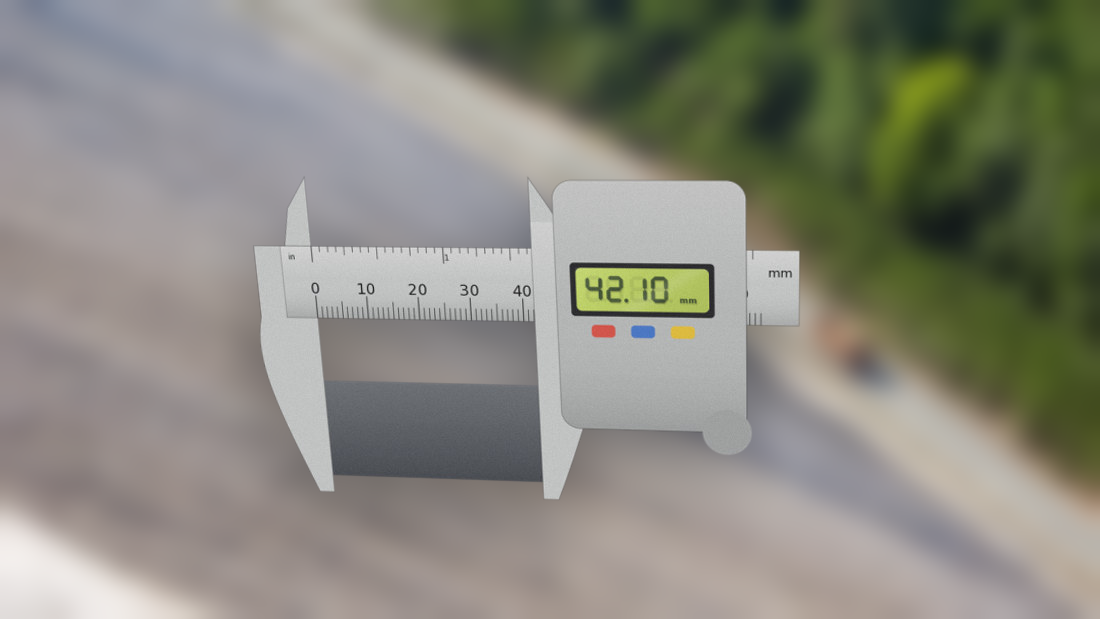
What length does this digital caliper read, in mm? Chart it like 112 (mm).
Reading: 42.10 (mm)
